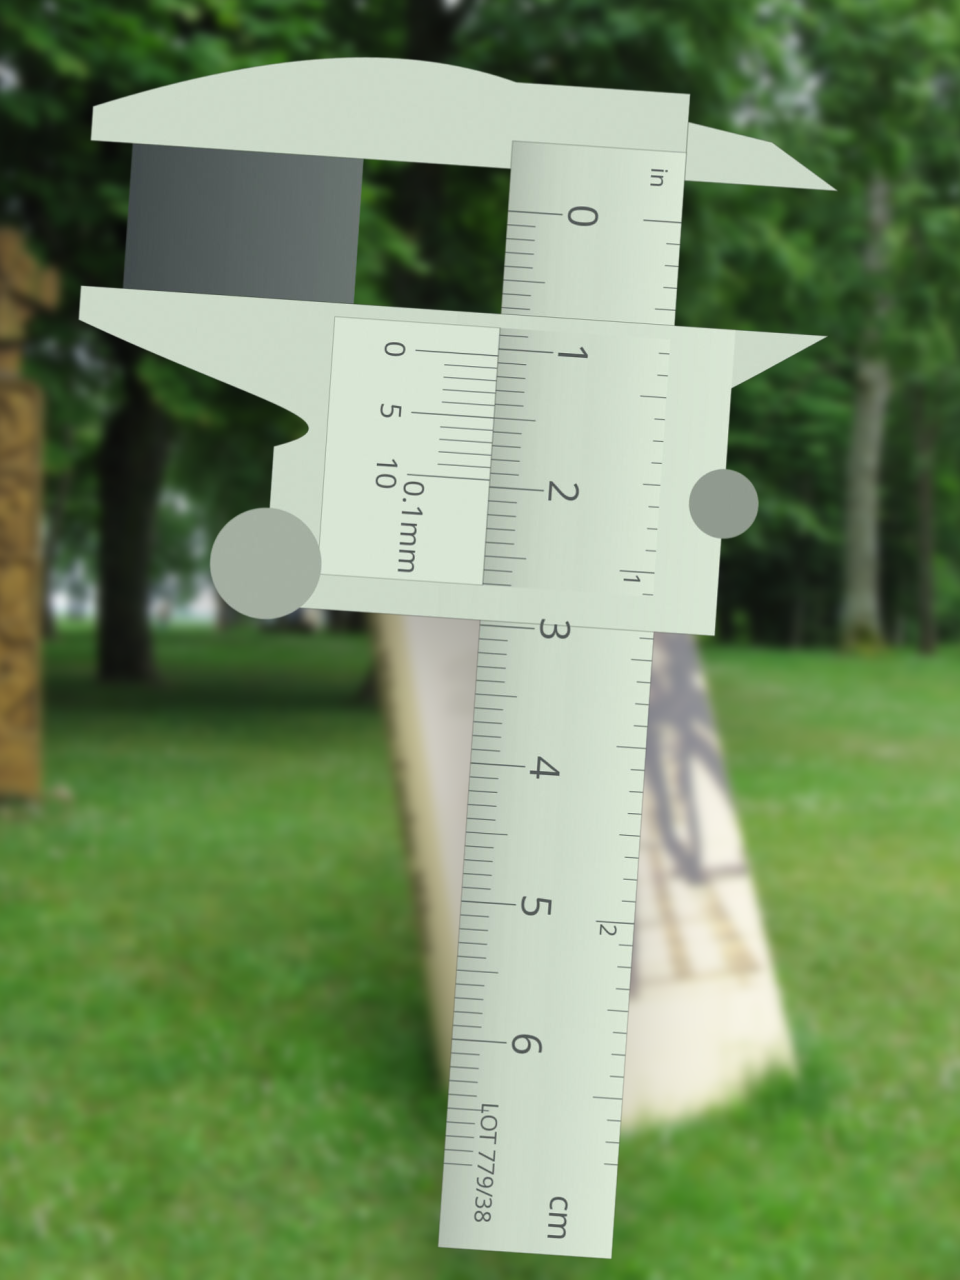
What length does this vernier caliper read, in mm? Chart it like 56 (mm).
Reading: 10.5 (mm)
